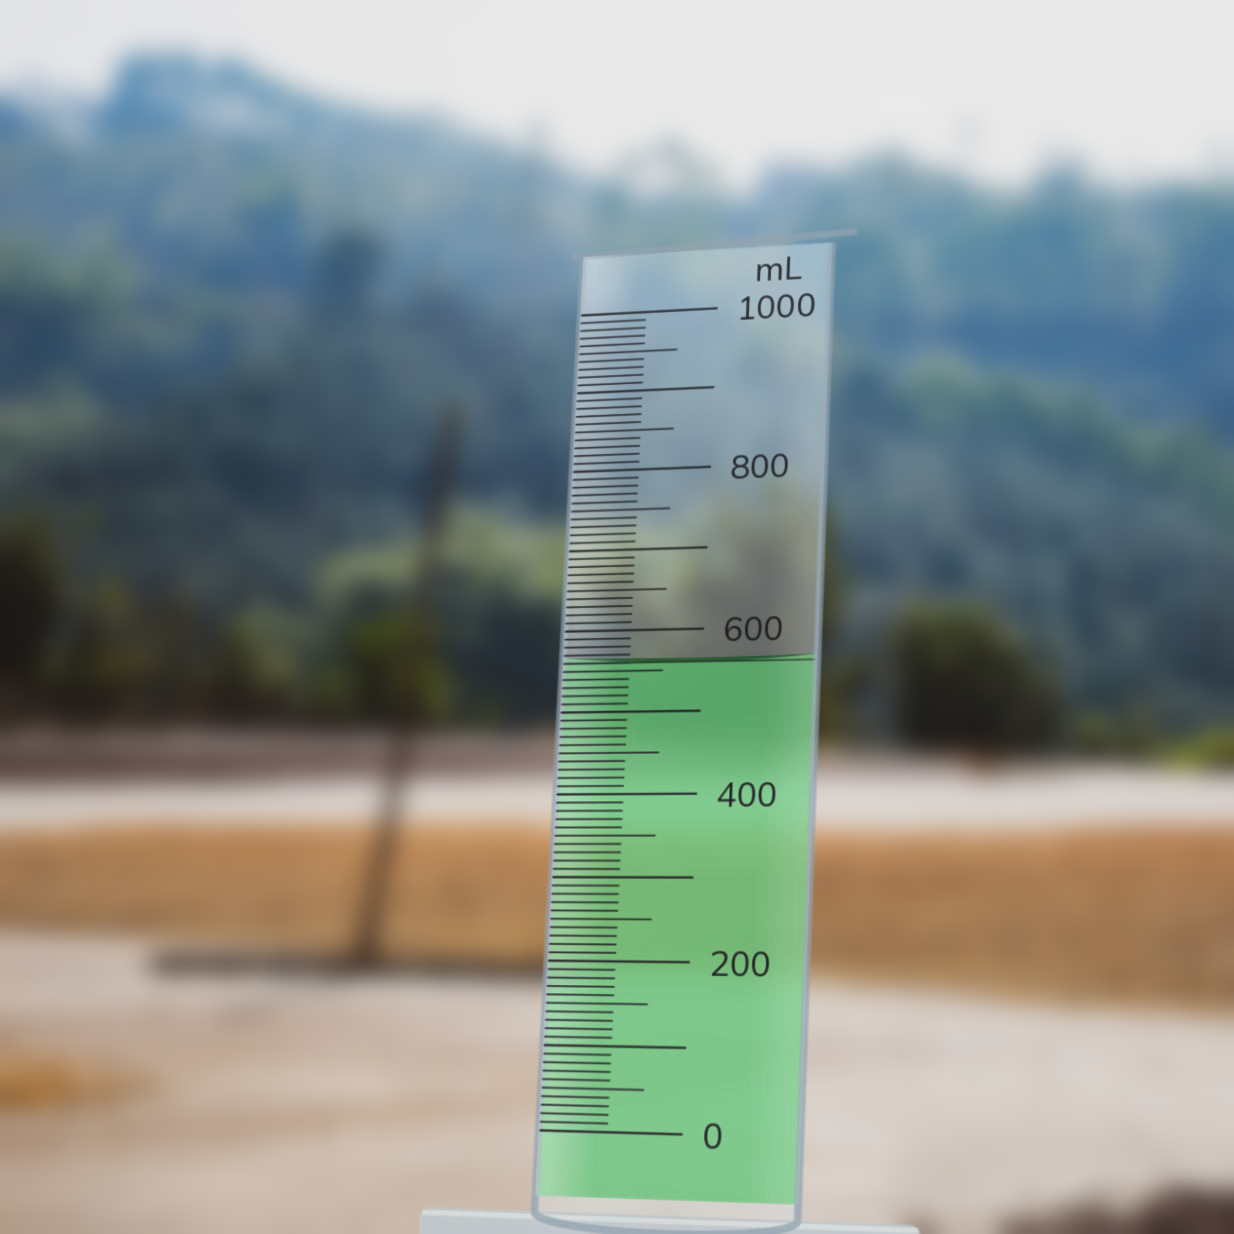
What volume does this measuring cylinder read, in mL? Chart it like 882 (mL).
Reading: 560 (mL)
